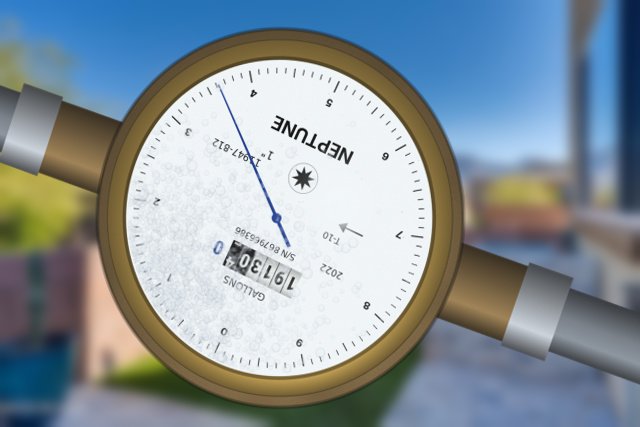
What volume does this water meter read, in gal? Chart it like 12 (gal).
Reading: 1913043.6 (gal)
